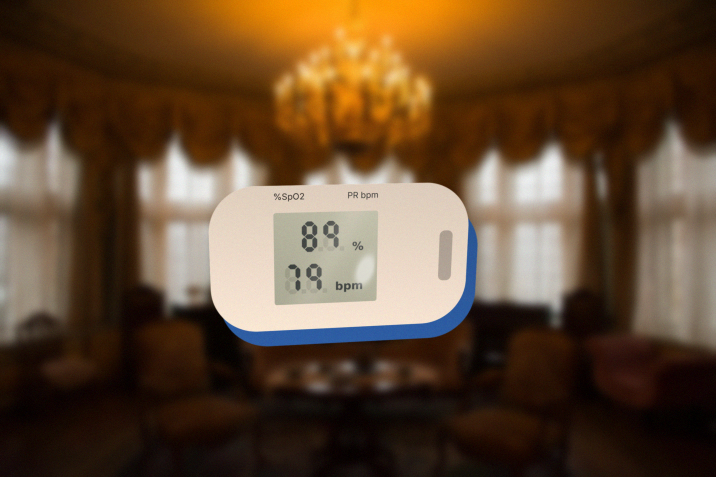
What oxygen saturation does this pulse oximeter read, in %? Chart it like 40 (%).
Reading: 89 (%)
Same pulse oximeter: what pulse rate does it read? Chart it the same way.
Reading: 79 (bpm)
